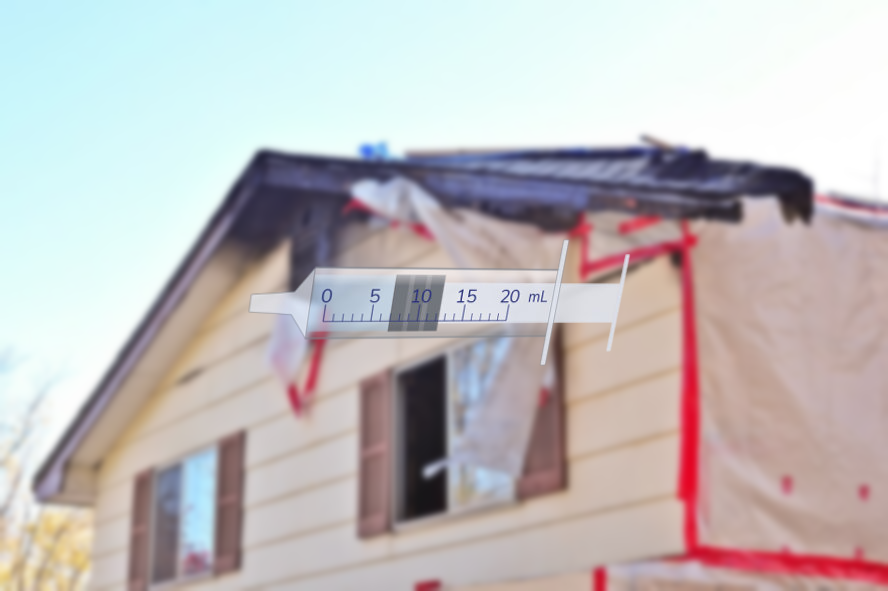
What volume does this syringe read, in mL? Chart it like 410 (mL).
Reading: 7 (mL)
